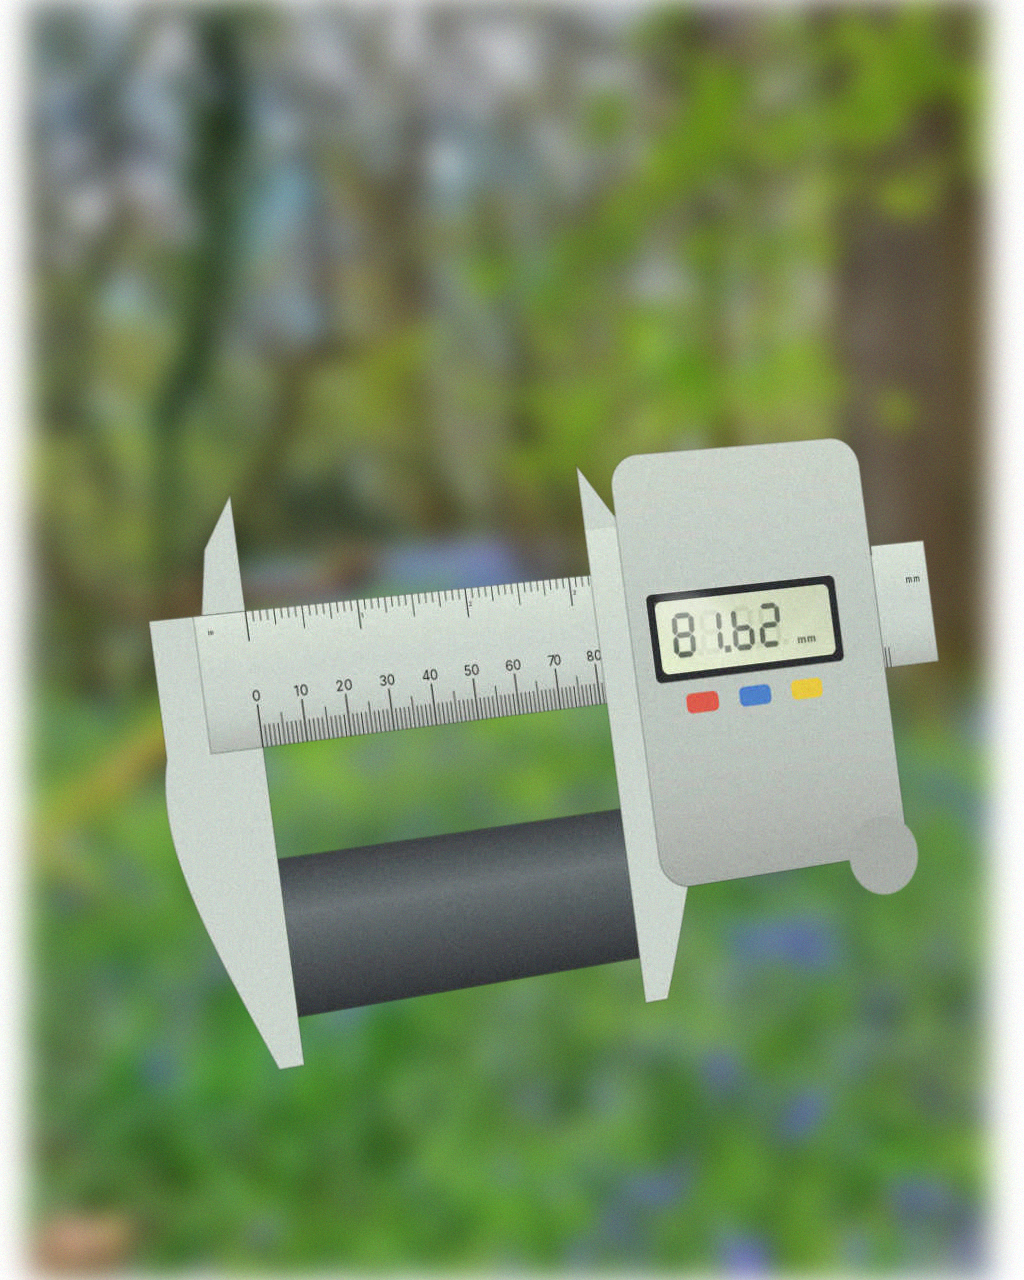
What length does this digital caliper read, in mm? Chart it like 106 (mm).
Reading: 81.62 (mm)
